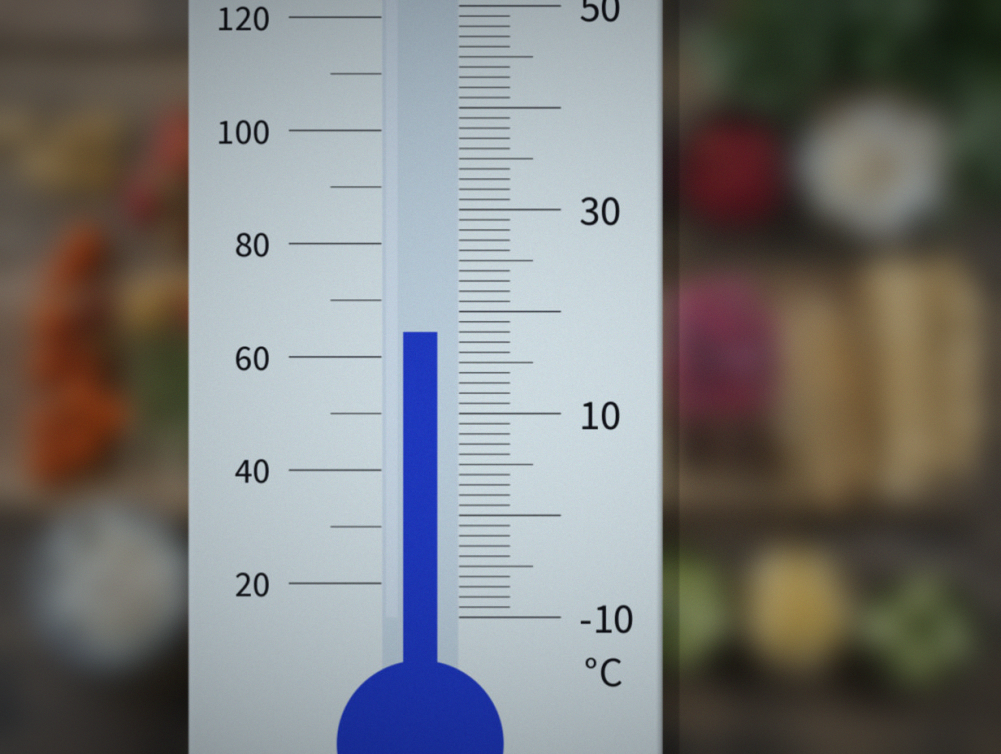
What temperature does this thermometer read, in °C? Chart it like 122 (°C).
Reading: 18 (°C)
